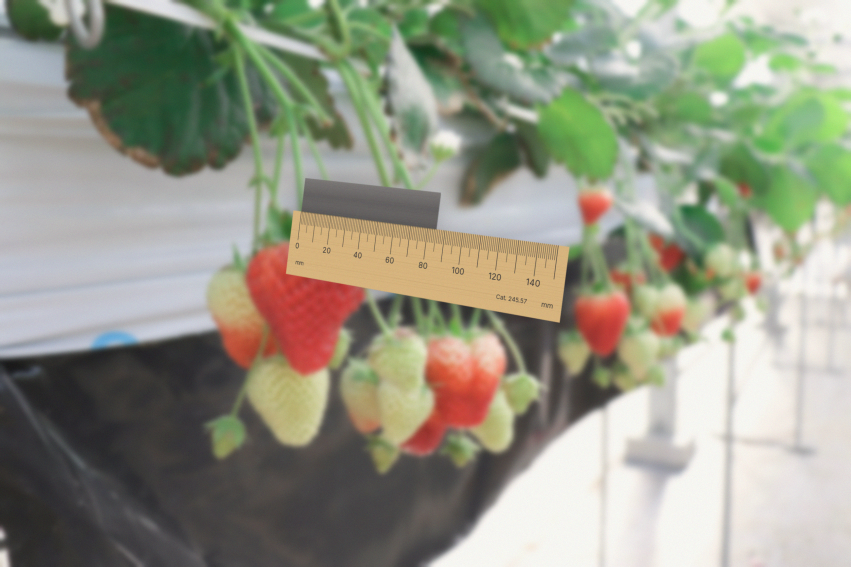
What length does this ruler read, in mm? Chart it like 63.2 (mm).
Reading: 85 (mm)
